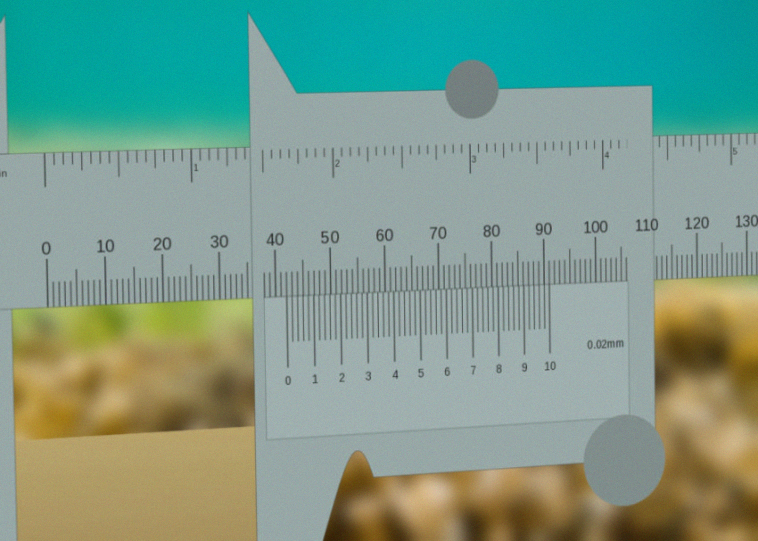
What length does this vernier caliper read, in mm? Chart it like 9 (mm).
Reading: 42.0 (mm)
